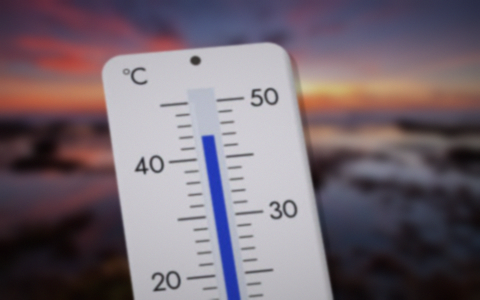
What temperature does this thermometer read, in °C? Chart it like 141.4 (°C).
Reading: 44 (°C)
